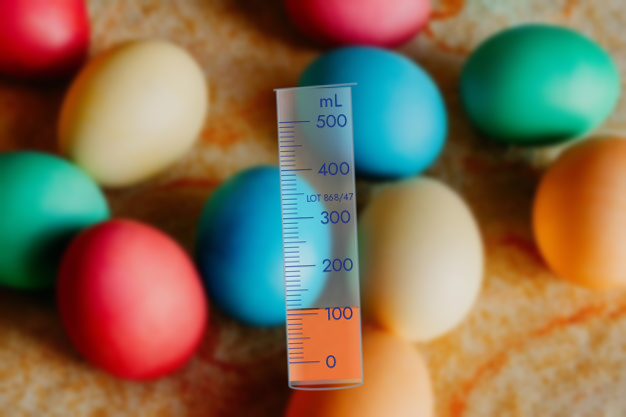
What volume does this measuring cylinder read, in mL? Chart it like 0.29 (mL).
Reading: 110 (mL)
